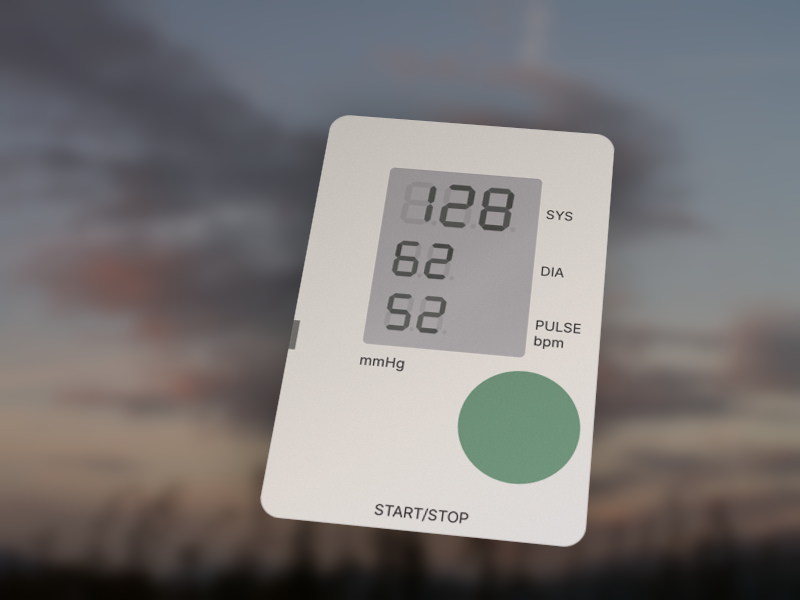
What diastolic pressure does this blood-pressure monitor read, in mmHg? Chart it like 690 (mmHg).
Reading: 62 (mmHg)
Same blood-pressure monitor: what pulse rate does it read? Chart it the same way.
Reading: 52 (bpm)
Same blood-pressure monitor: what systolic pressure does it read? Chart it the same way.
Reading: 128 (mmHg)
